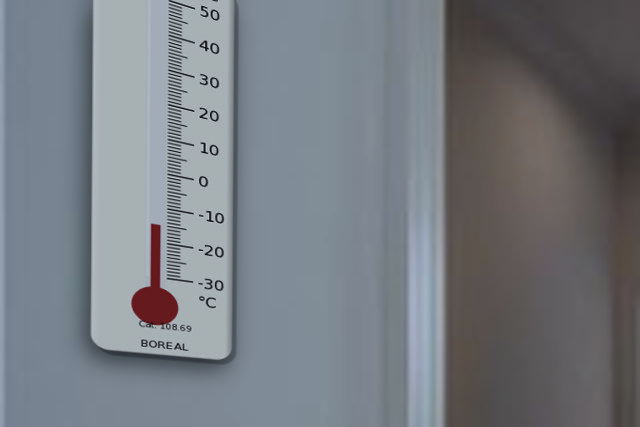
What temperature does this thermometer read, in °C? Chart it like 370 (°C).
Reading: -15 (°C)
